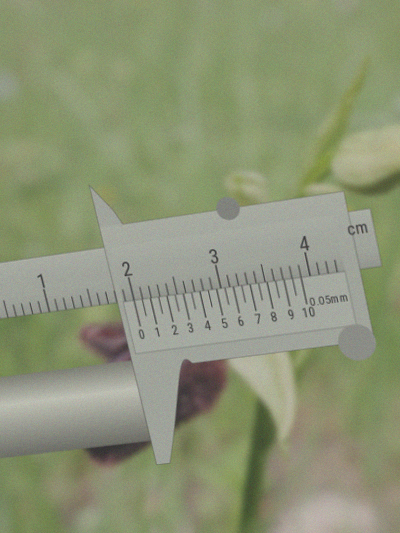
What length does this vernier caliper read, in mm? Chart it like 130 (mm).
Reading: 20.0 (mm)
